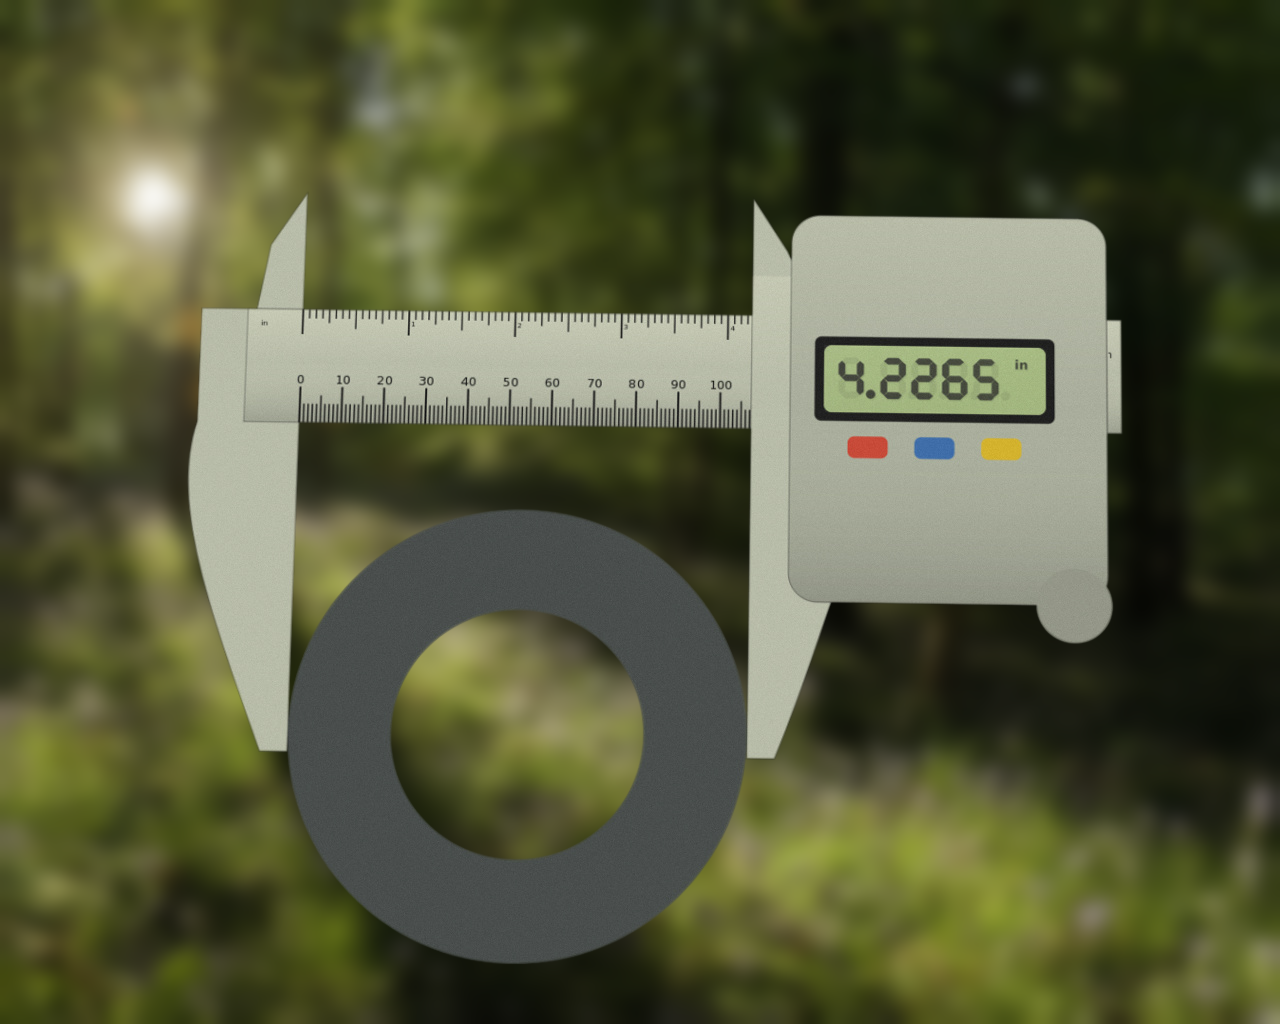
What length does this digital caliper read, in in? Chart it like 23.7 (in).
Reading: 4.2265 (in)
